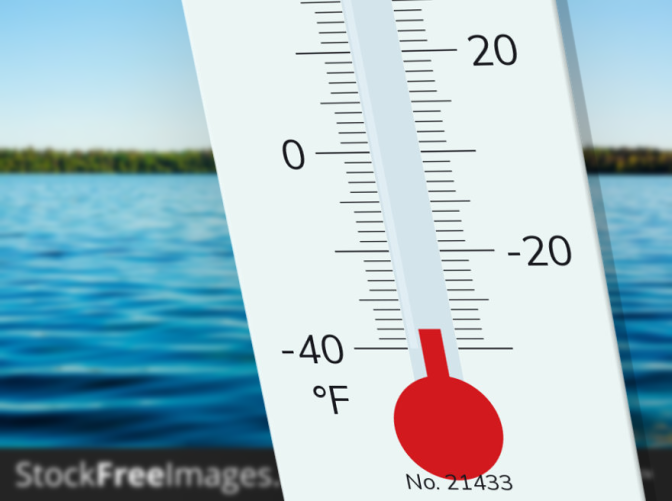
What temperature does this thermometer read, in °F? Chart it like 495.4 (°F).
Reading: -36 (°F)
